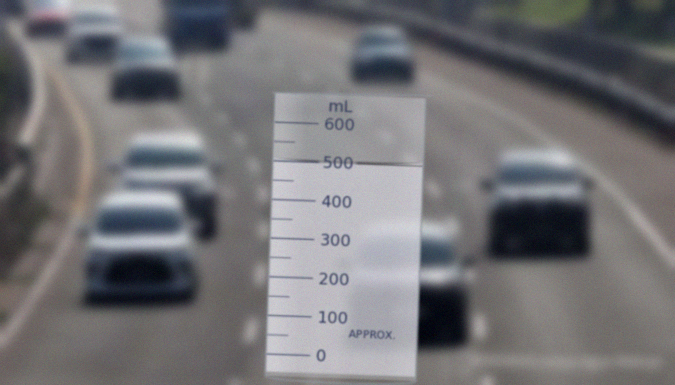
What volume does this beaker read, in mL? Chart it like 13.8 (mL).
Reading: 500 (mL)
